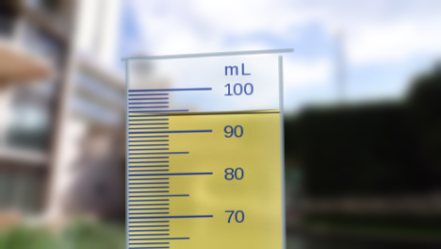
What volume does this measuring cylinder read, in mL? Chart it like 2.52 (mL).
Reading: 94 (mL)
